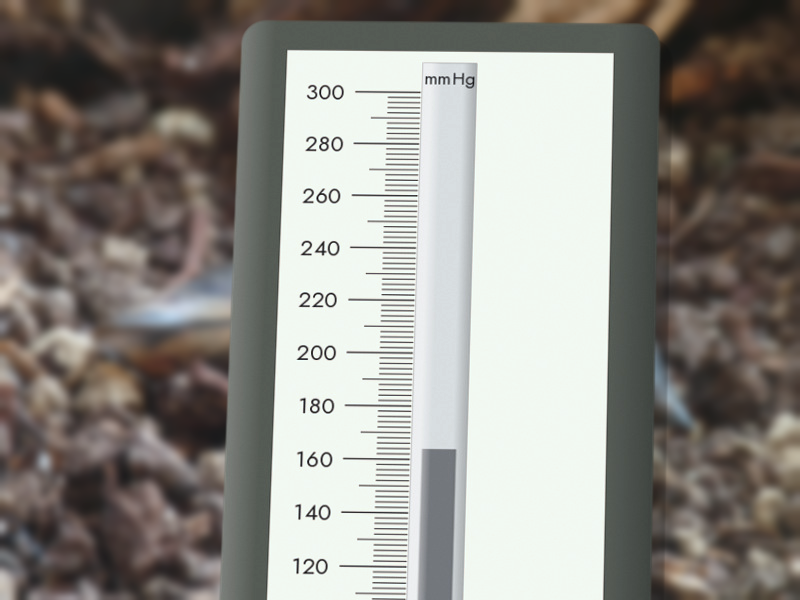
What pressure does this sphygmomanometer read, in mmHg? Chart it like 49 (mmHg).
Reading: 164 (mmHg)
